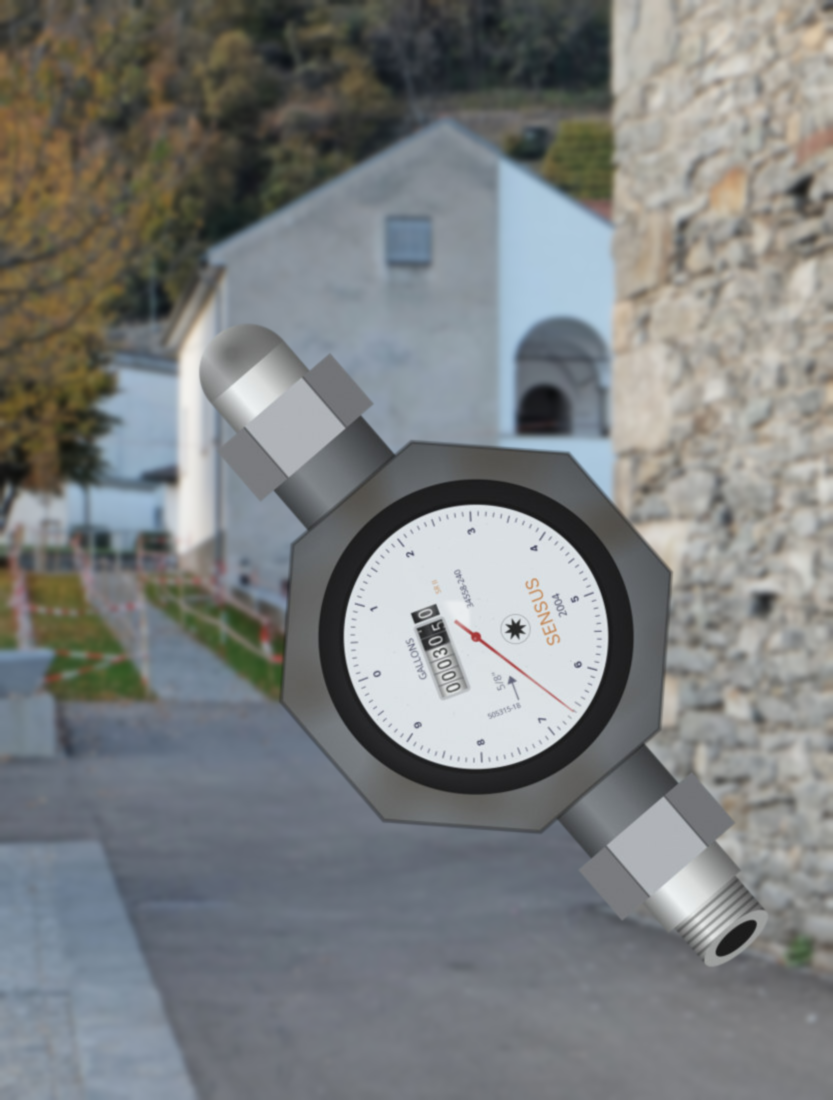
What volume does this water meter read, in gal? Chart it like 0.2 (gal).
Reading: 3046.6 (gal)
